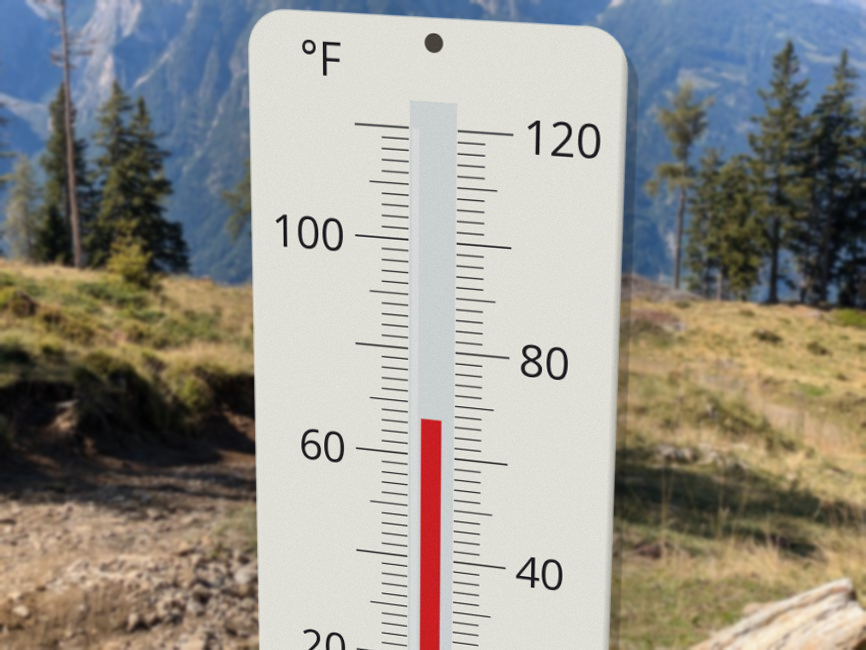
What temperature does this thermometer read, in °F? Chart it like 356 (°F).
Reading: 67 (°F)
